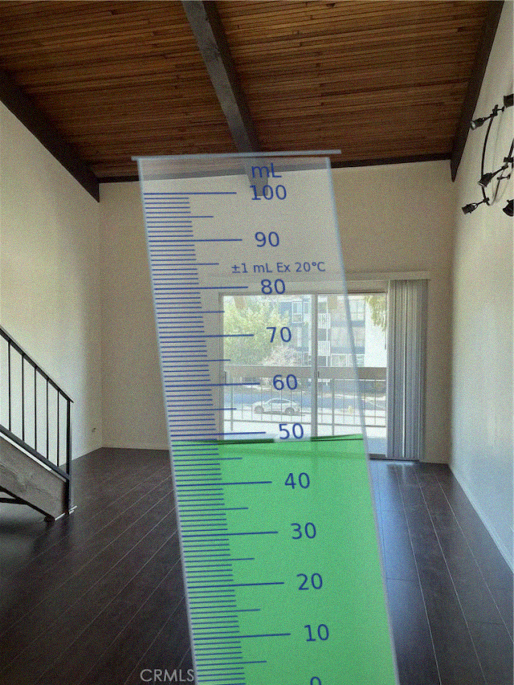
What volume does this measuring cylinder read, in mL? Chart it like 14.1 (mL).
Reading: 48 (mL)
